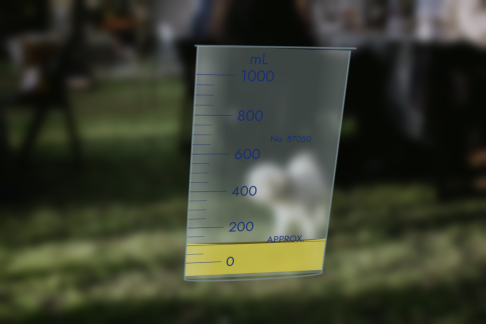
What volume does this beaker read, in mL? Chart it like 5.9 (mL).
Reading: 100 (mL)
